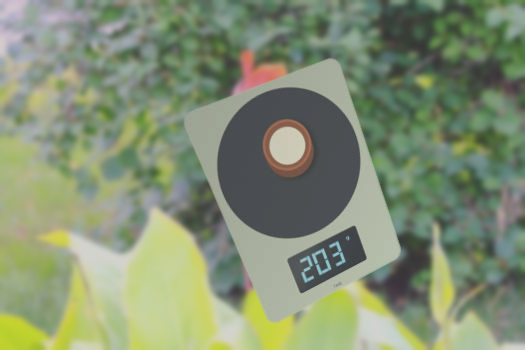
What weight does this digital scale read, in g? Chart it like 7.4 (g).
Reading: 203 (g)
